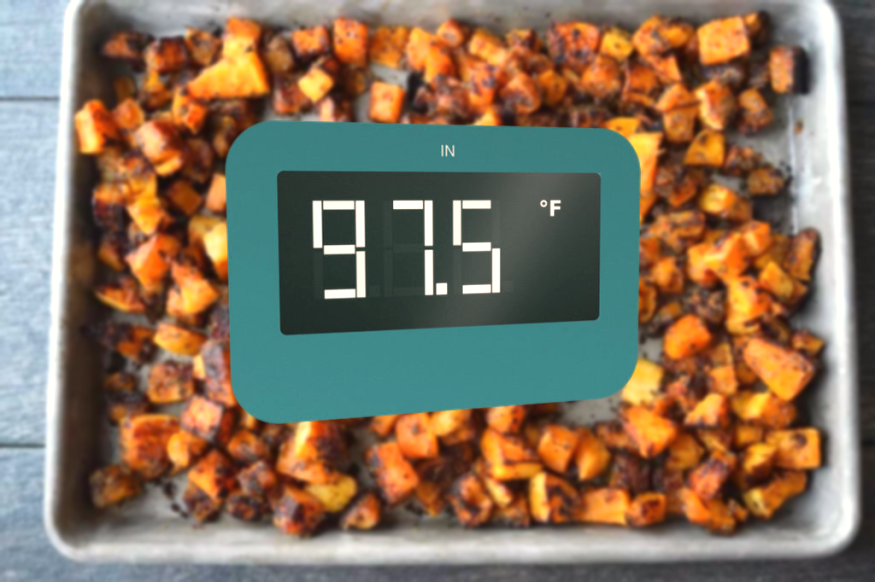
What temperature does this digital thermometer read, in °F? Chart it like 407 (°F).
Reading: 97.5 (°F)
